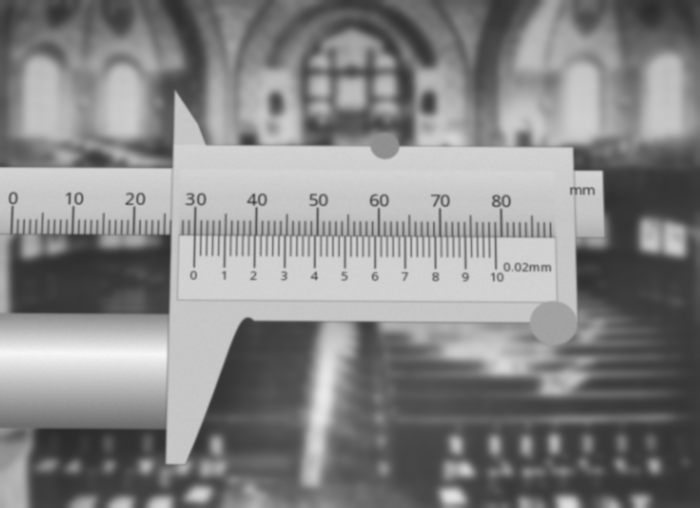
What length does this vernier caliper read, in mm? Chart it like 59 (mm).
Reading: 30.0 (mm)
